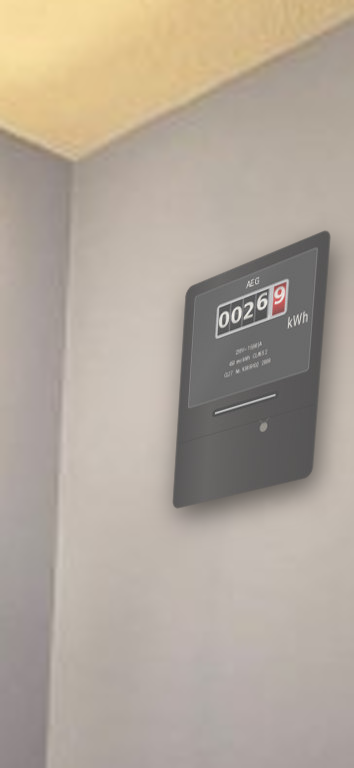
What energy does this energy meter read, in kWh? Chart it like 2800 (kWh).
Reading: 26.9 (kWh)
